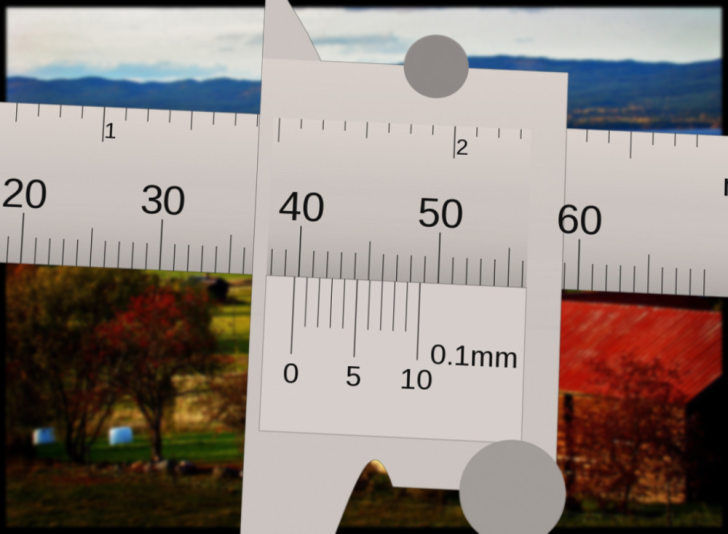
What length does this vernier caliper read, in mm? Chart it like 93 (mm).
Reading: 39.7 (mm)
